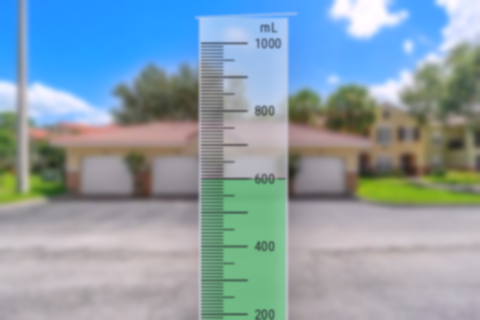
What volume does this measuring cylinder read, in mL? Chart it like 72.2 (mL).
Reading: 600 (mL)
